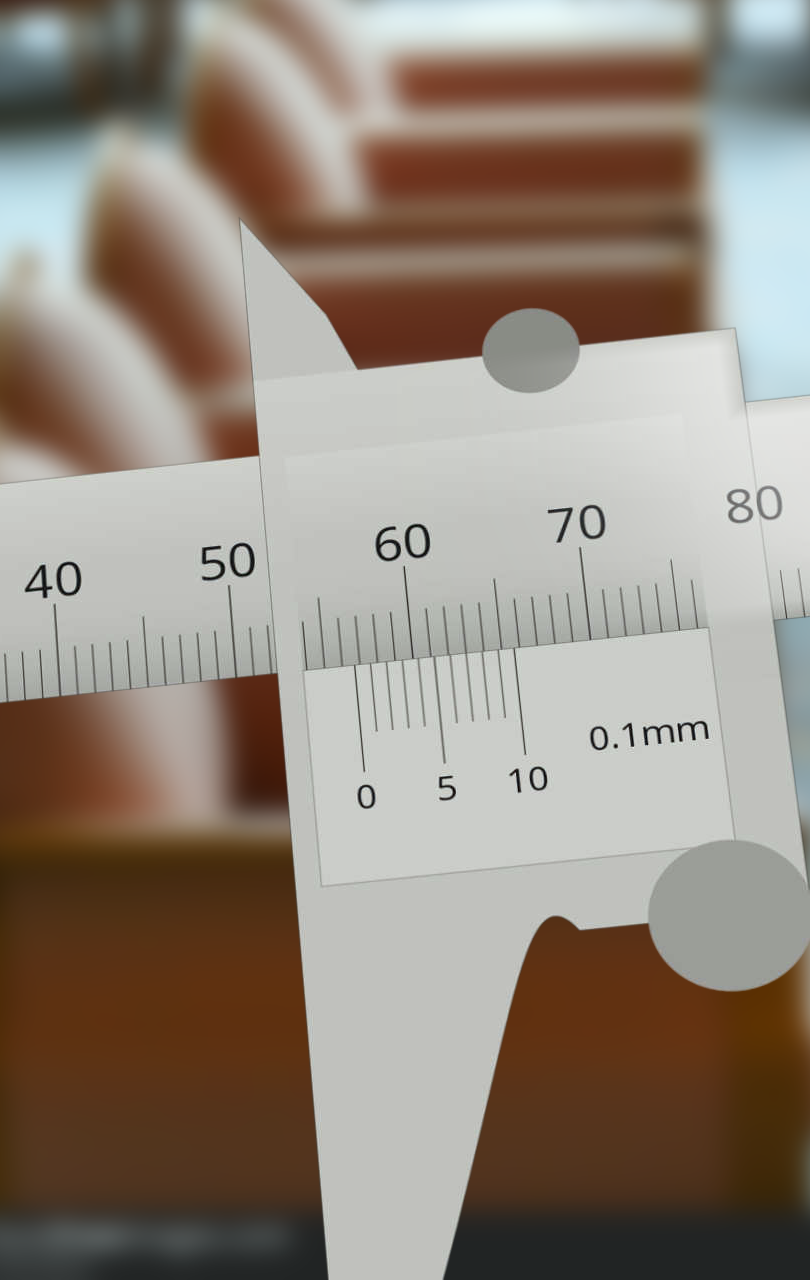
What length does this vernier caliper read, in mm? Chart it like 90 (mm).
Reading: 56.7 (mm)
